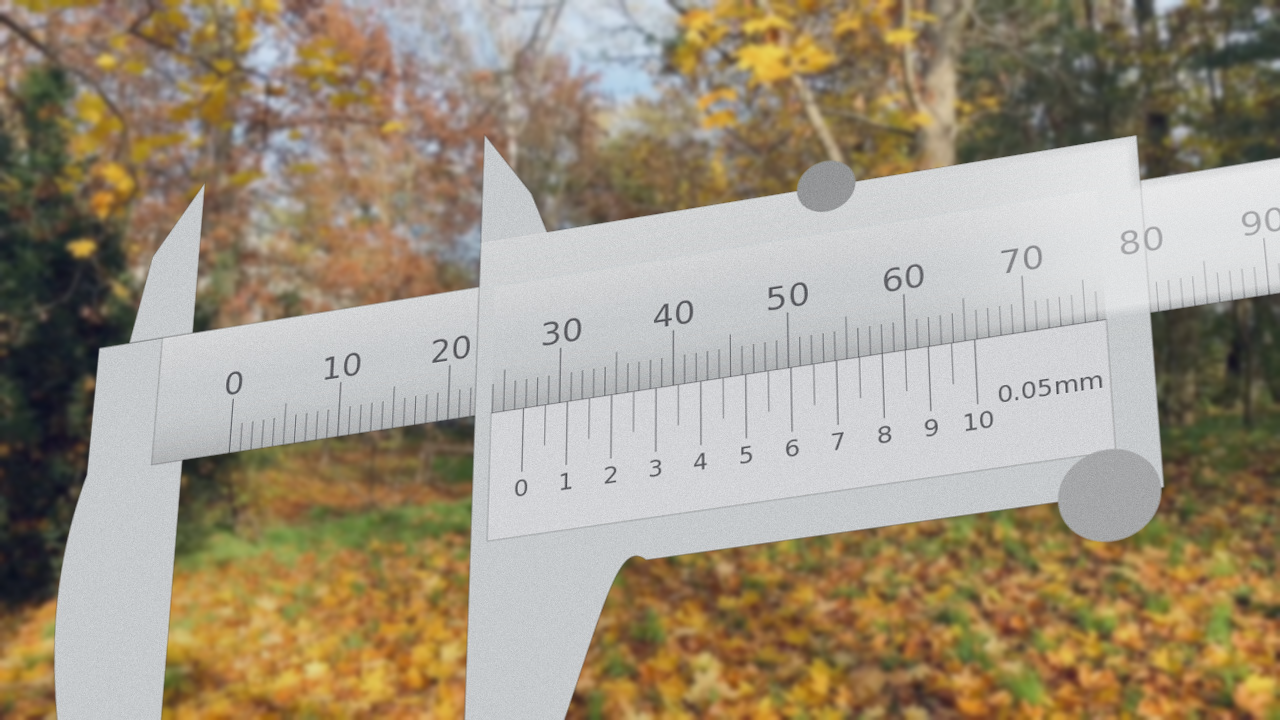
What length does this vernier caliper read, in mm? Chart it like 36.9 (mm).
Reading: 26.8 (mm)
